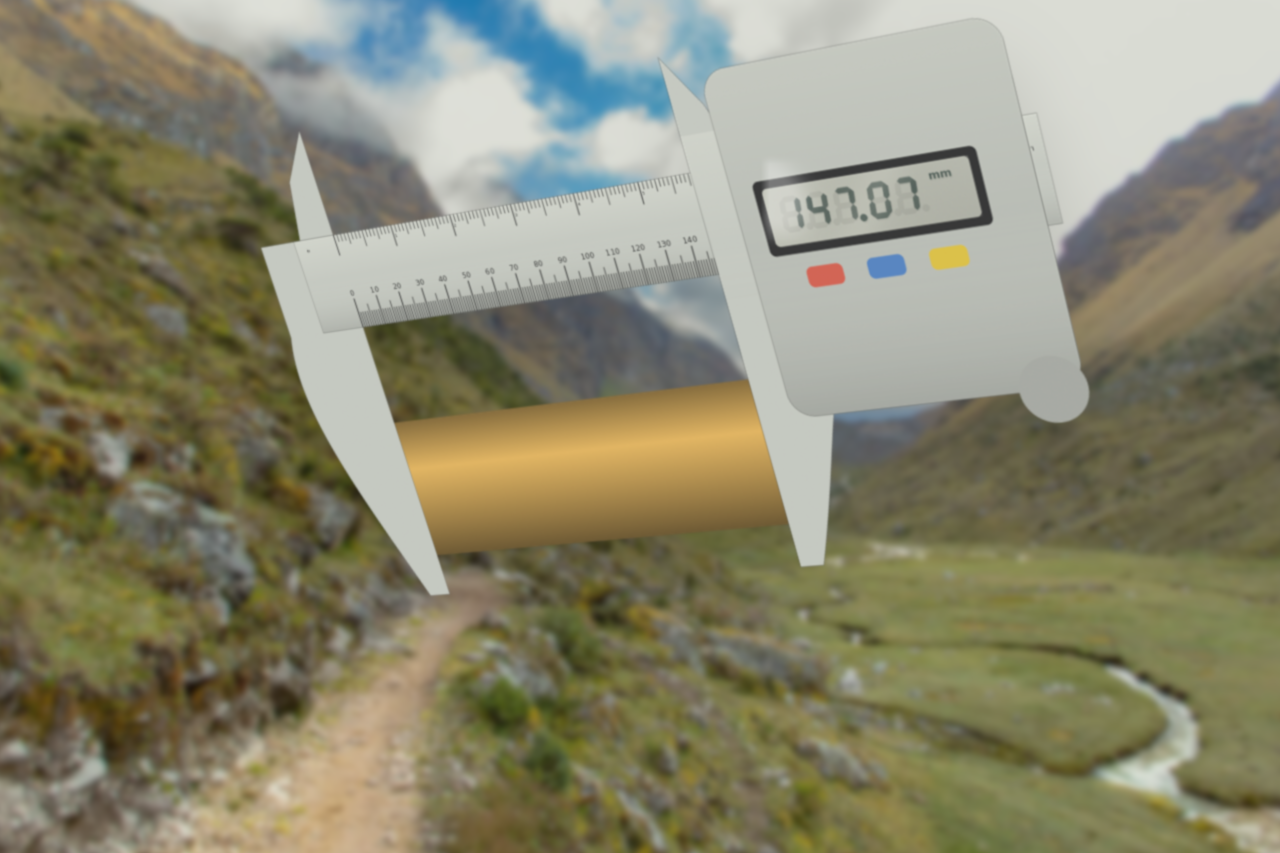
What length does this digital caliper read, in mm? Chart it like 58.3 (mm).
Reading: 147.07 (mm)
